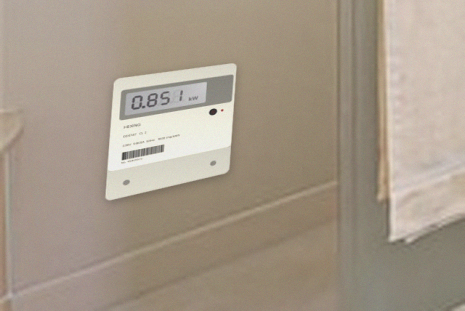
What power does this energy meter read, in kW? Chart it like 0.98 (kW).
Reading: 0.851 (kW)
